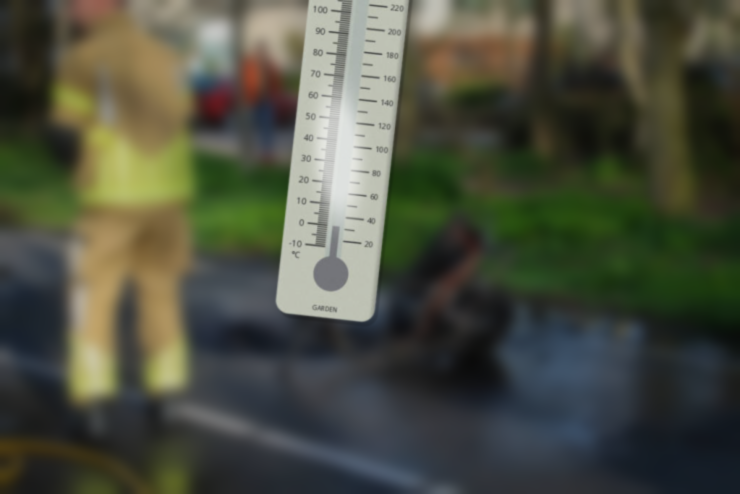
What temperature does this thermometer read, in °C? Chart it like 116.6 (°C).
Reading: 0 (°C)
